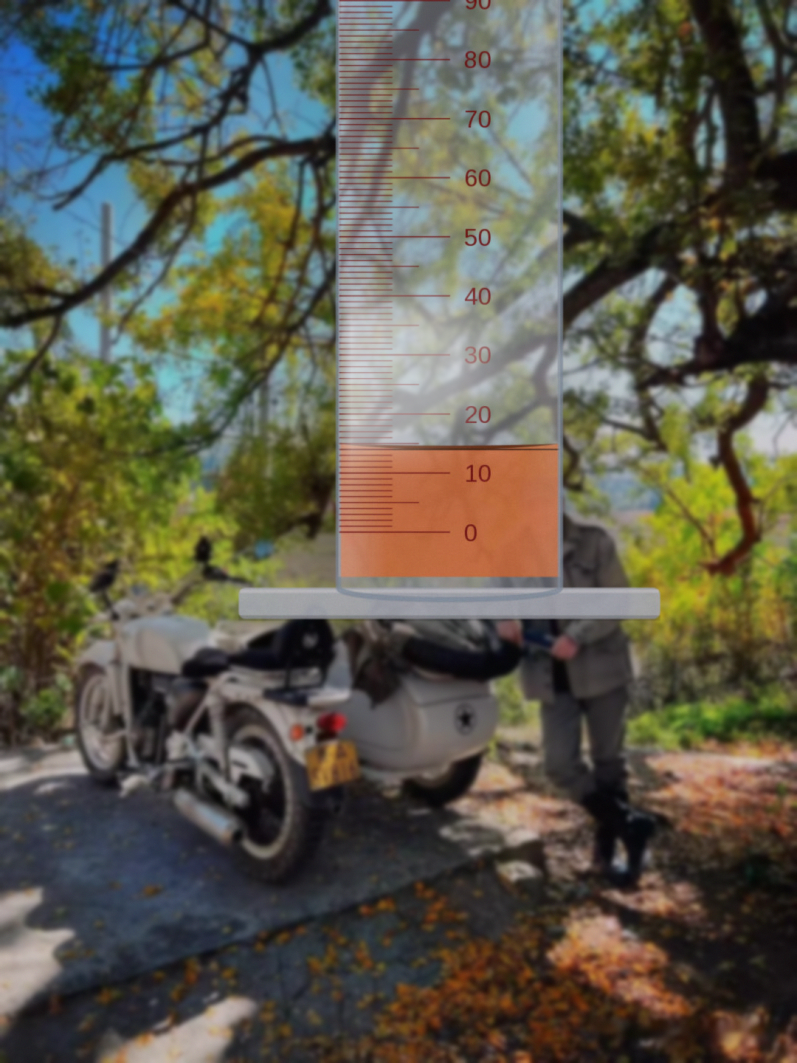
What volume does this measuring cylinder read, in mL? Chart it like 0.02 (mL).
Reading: 14 (mL)
